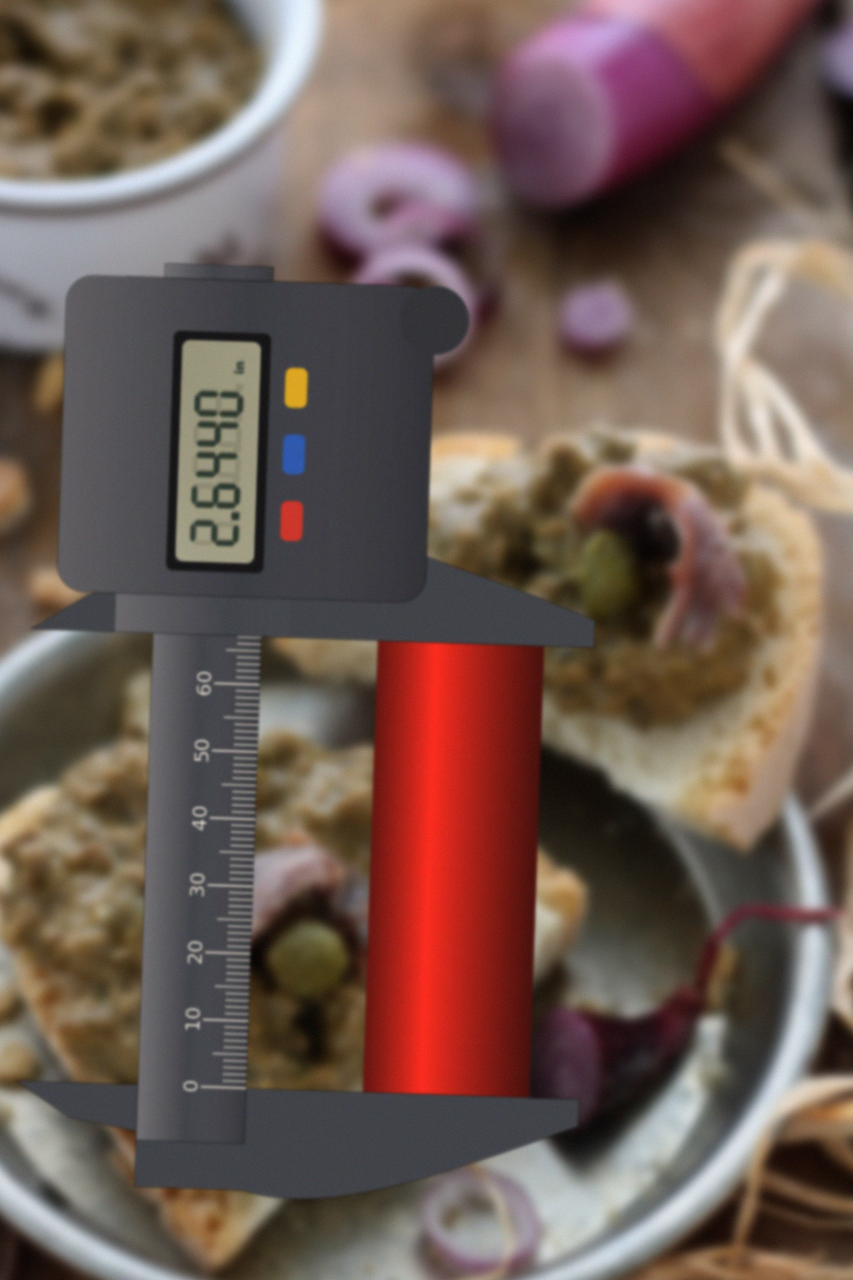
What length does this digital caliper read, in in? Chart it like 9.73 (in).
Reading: 2.6440 (in)
